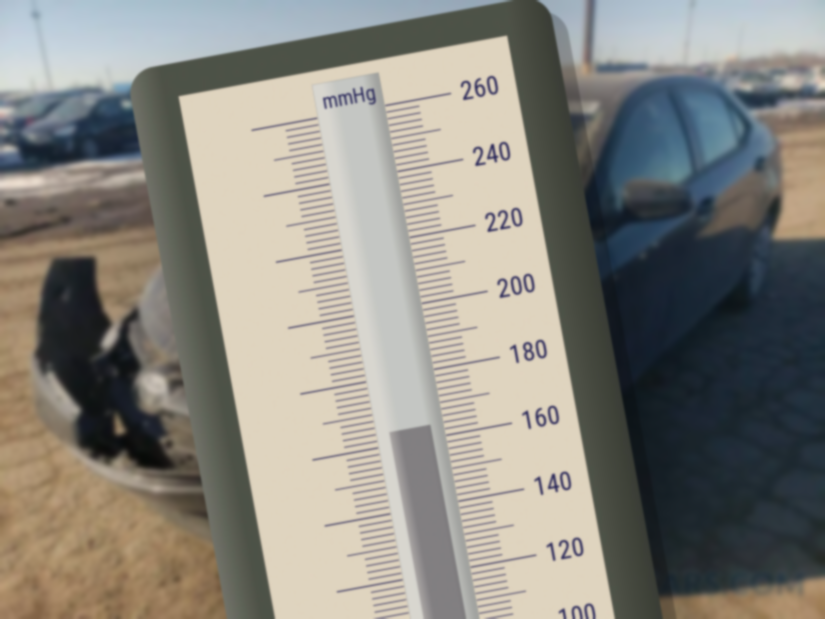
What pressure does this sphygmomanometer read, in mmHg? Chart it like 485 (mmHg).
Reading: 164 (mmHg)
